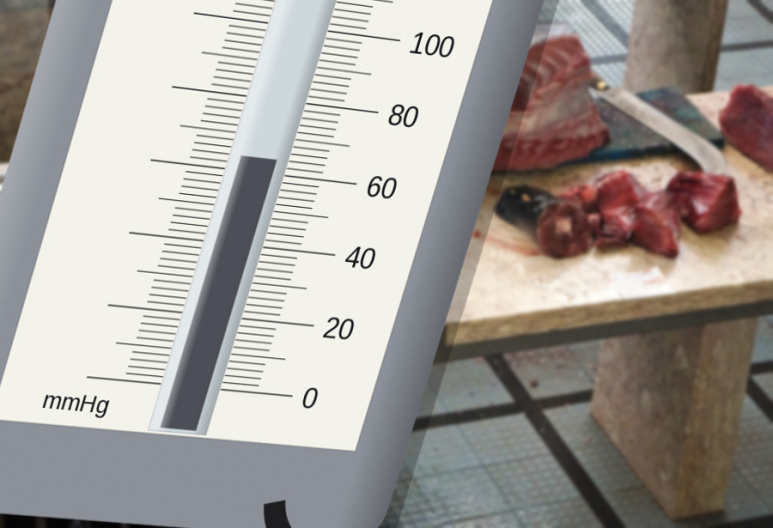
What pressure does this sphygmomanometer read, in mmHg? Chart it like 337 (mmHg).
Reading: 64 (mmHg)
